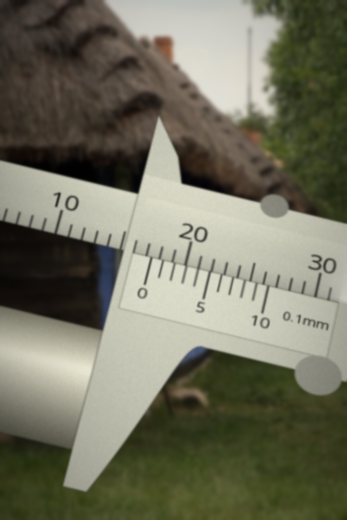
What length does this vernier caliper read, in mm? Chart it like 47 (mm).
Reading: 17.4 (mm)
